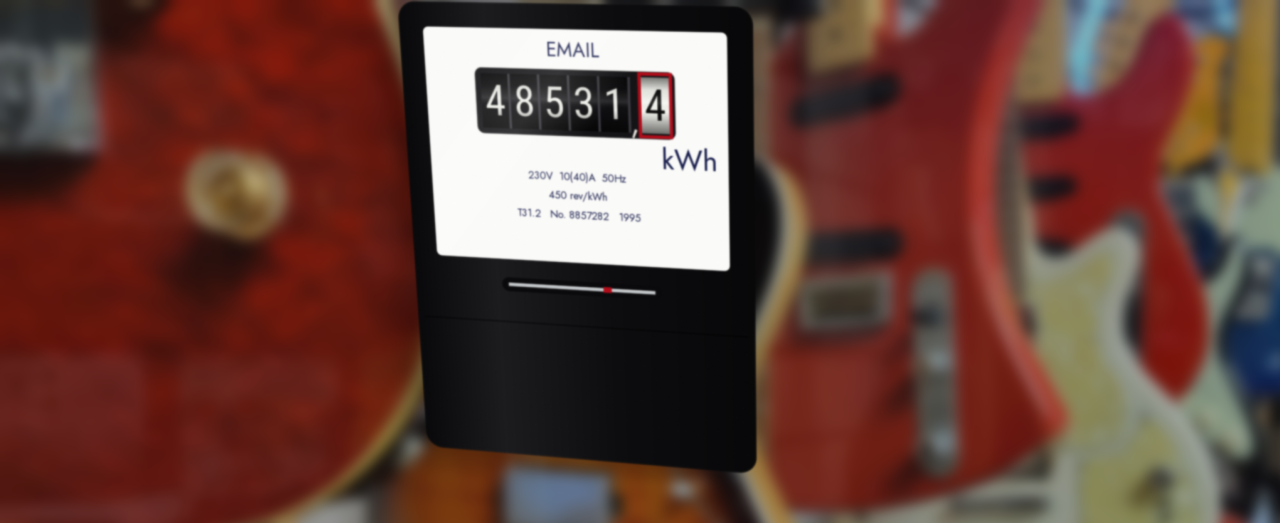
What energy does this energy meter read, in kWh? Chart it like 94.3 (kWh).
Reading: 48531.4 (kWh)
